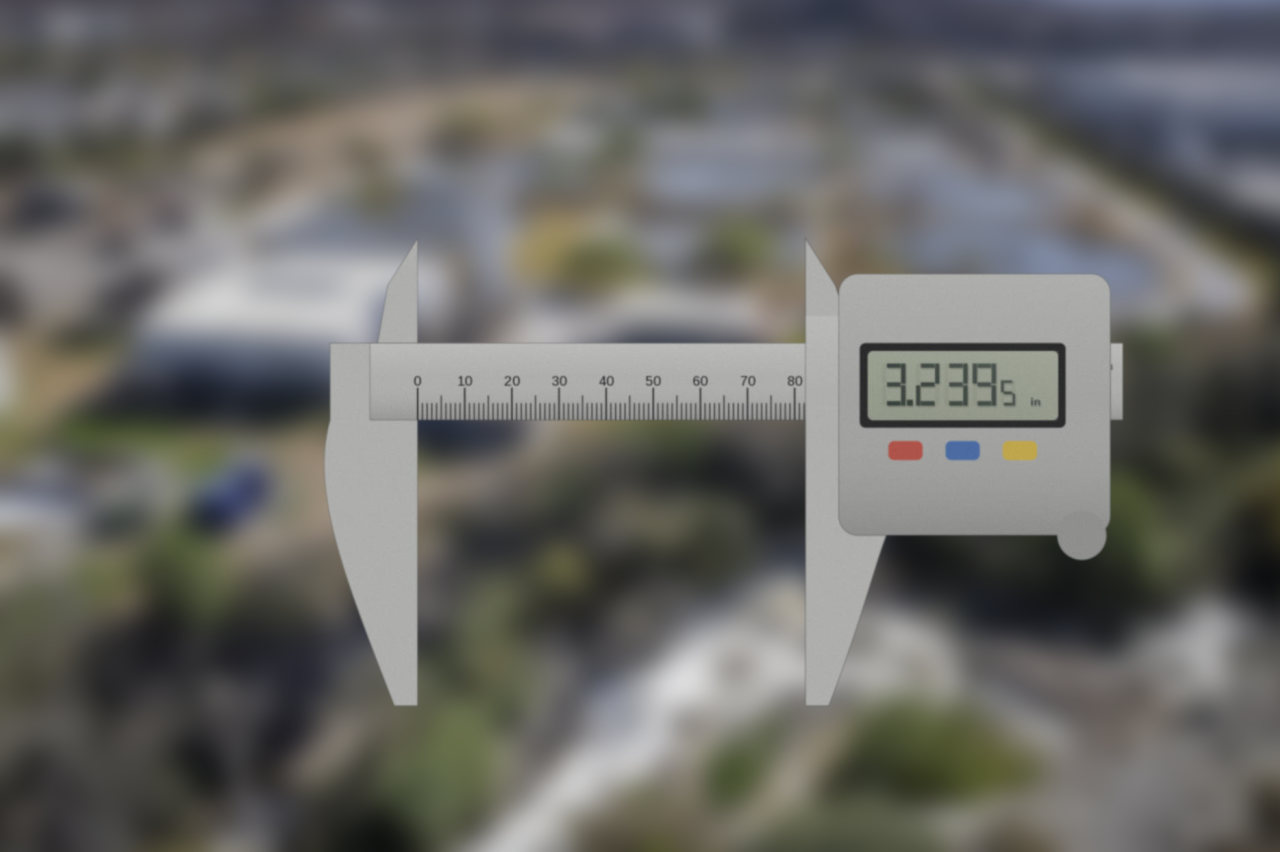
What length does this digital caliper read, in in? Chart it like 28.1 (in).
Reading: 3.2395 (in)
